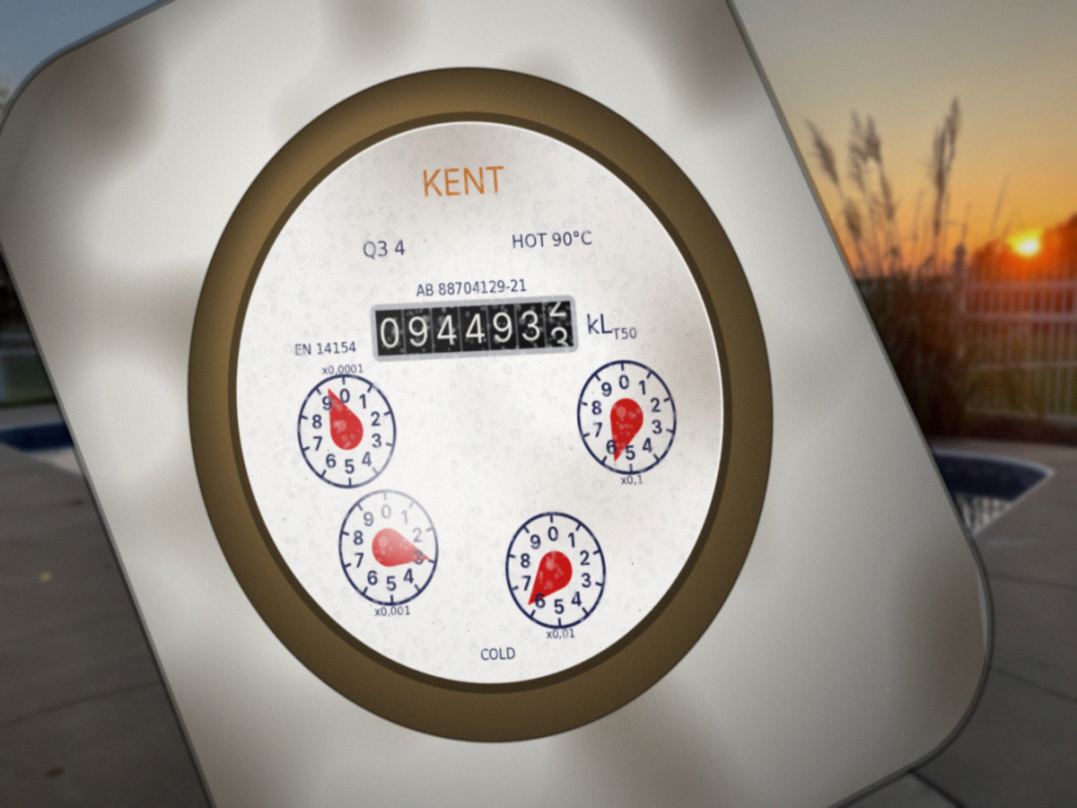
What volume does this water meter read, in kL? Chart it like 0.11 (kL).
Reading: 944932.5629 (kL)
